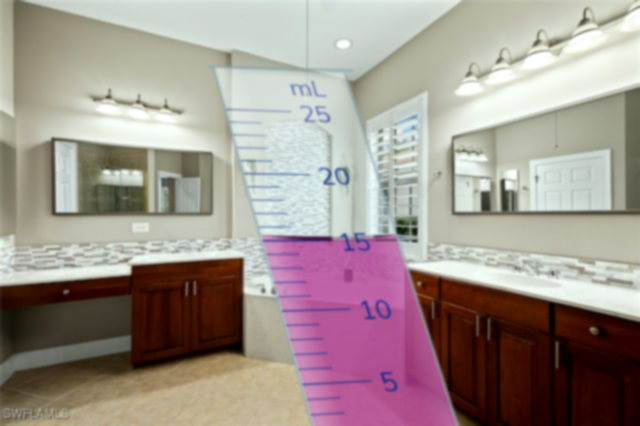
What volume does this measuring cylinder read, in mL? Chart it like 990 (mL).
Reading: 15 (mL)
